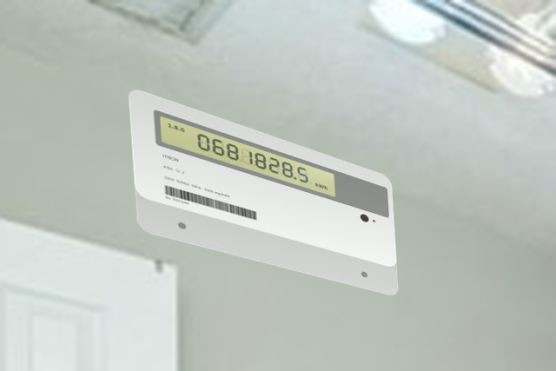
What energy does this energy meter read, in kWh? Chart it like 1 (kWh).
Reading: 681828.5 (kWh)
